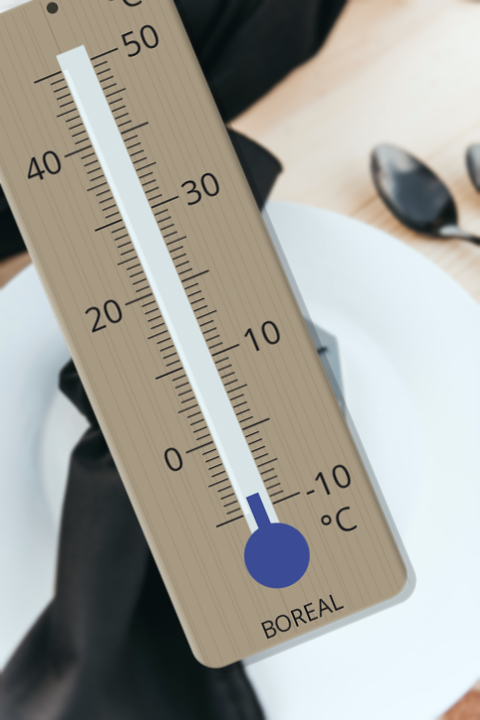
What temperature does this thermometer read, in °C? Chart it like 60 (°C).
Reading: -8 (°C)
